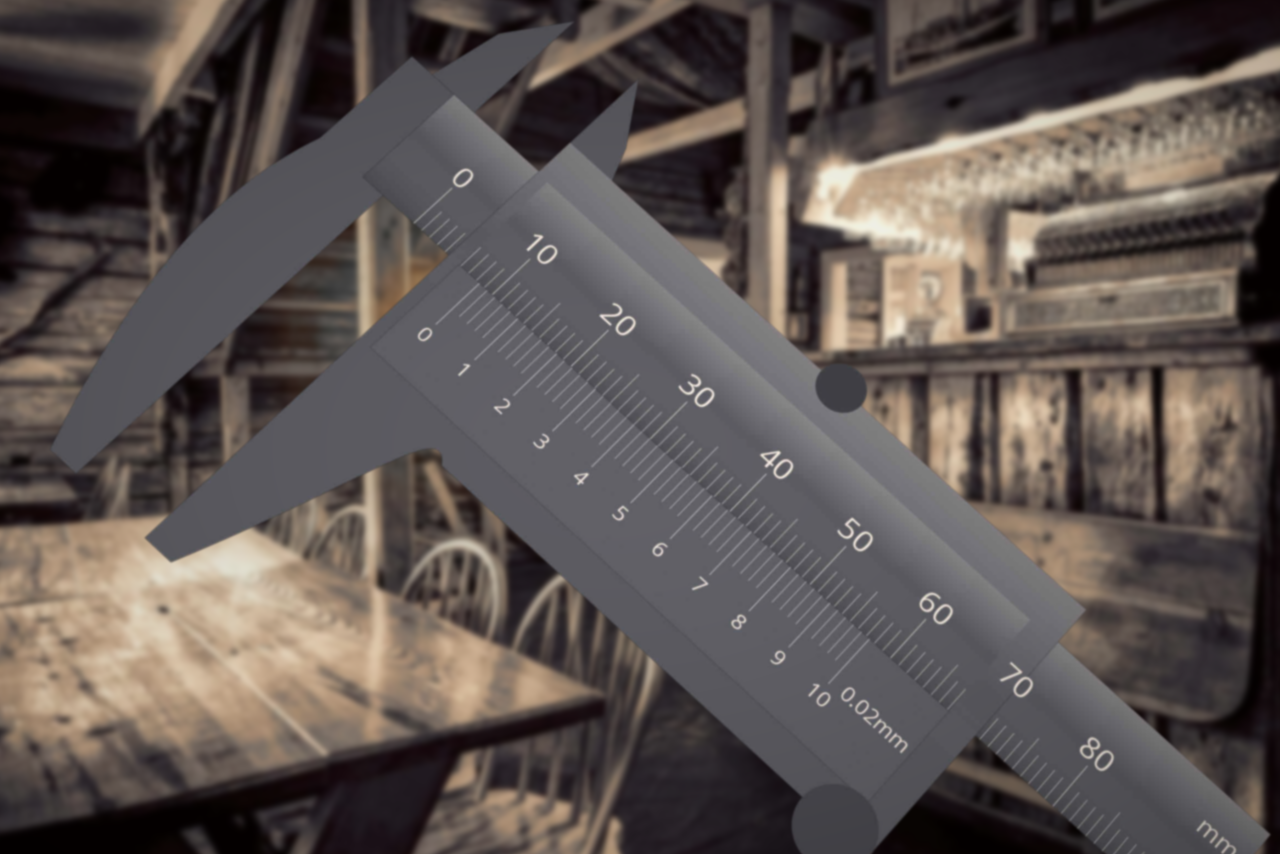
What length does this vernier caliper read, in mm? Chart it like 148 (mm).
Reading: 8.4 (mm)
